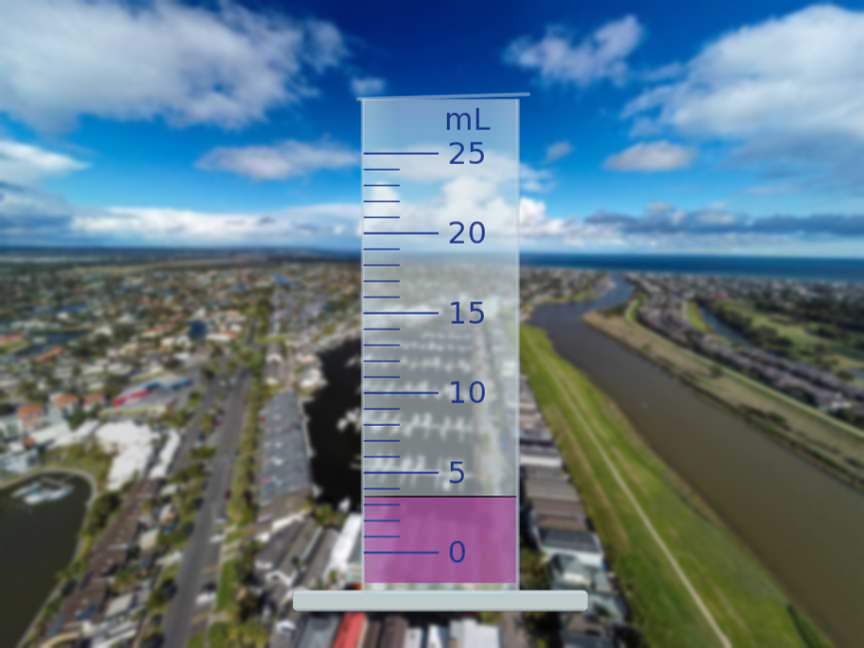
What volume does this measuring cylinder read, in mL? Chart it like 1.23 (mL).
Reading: 3.5 (mL)
